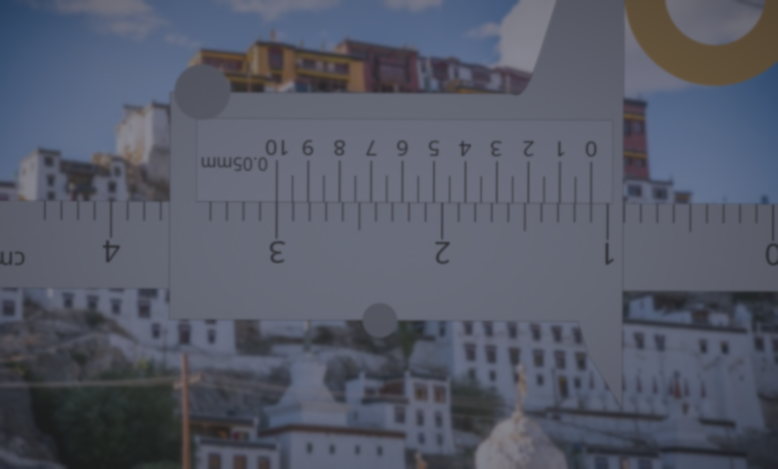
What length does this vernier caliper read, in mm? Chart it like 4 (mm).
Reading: 11.0 (mm)
